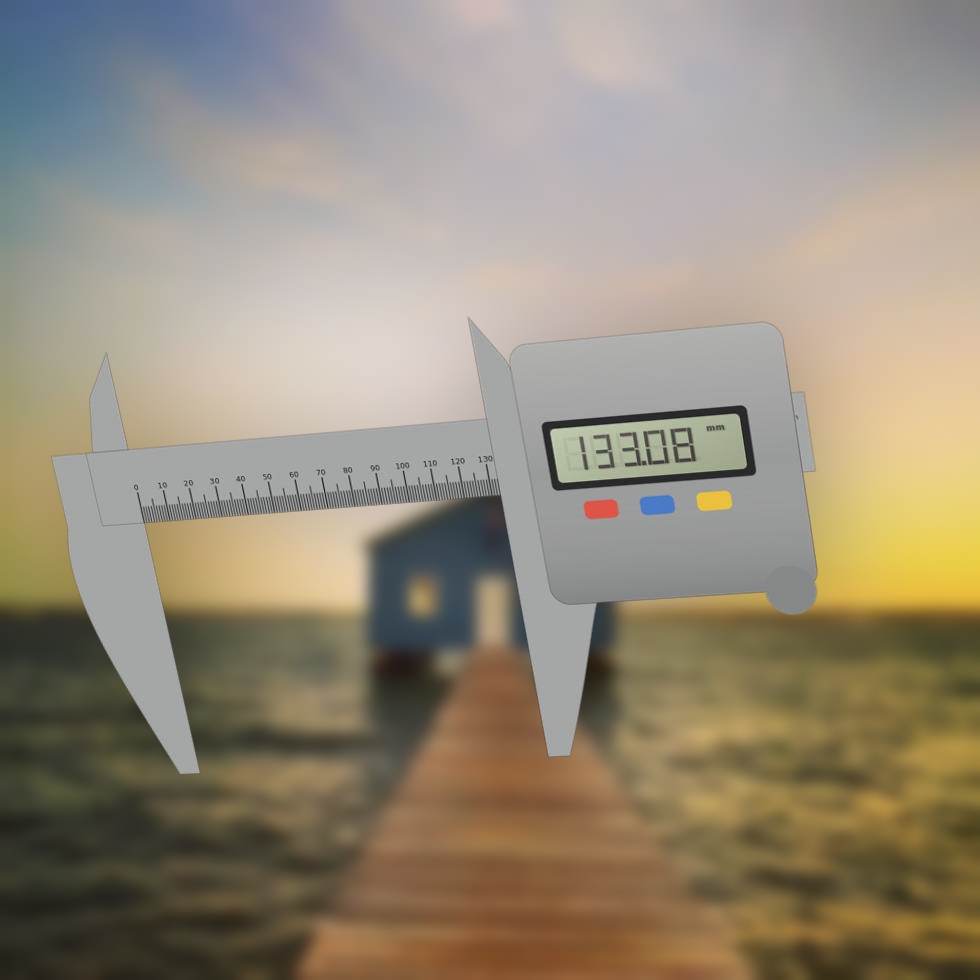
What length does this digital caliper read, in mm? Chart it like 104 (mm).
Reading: 133.08 (mm)
